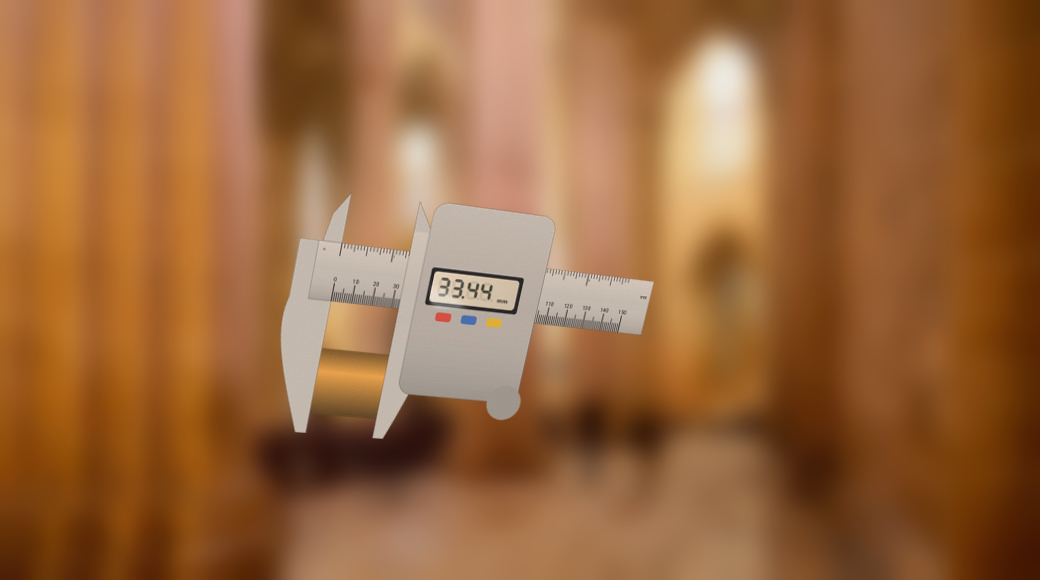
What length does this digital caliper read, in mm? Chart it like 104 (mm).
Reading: 33.44 (mm)
